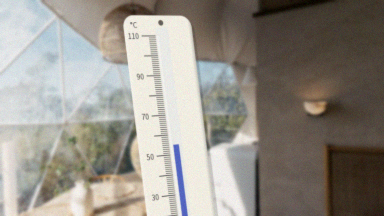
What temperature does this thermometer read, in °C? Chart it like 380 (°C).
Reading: 55 (°C)
